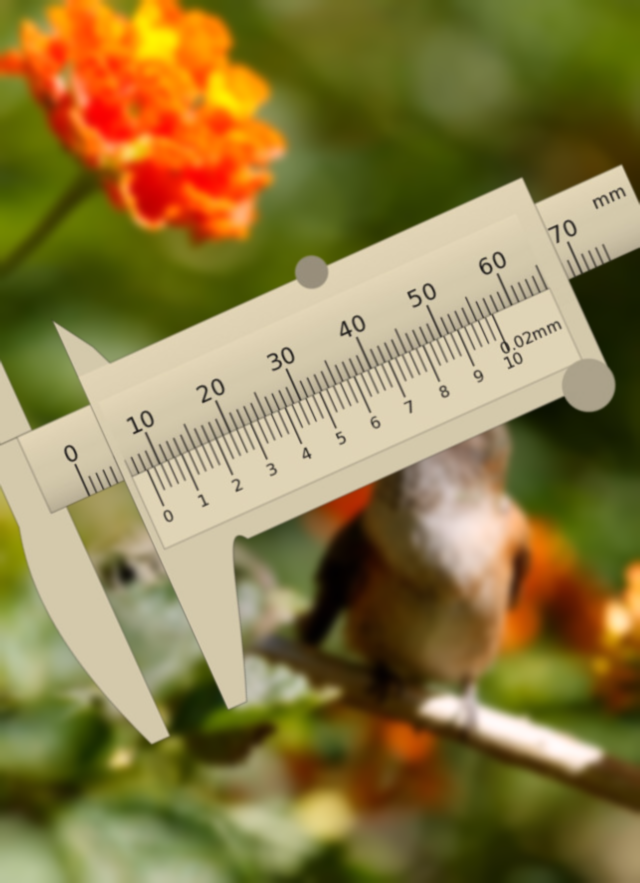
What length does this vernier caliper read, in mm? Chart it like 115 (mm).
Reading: 8.2 (mm)
